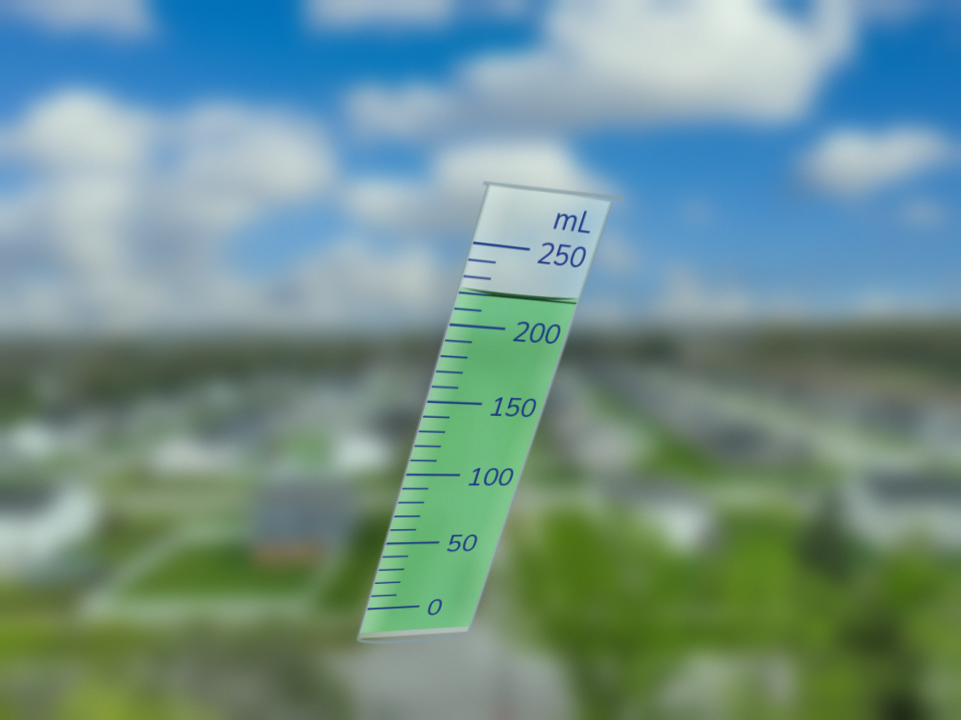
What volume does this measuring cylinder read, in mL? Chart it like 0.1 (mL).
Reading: 220 (mL)
